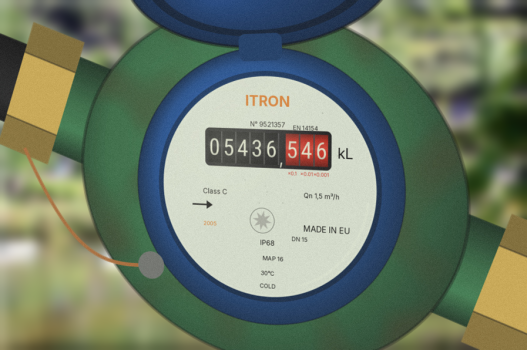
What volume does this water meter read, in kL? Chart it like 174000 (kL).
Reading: 5436.546 (kL)
